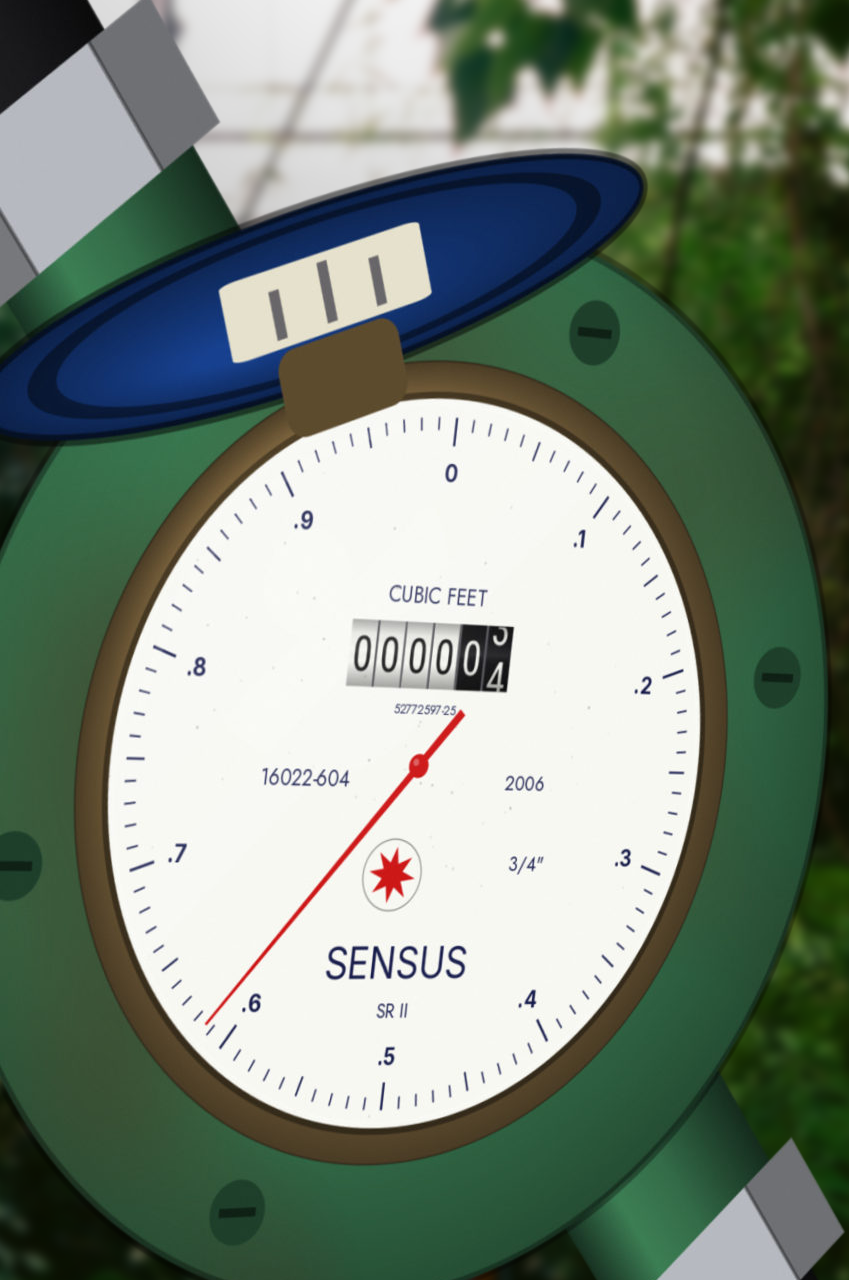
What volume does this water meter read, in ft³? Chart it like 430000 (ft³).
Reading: 3.61 (ft³)
